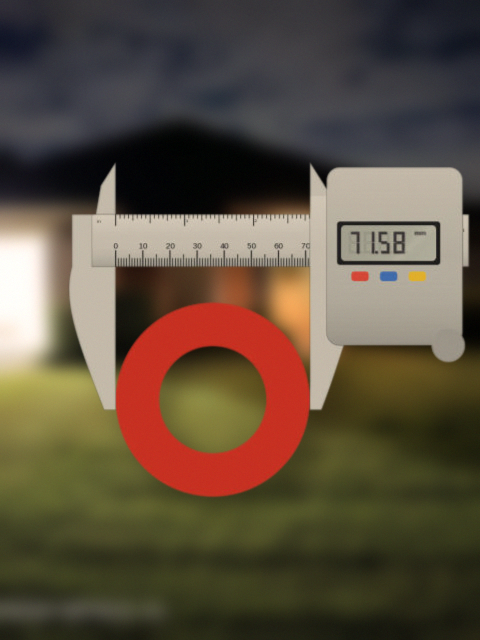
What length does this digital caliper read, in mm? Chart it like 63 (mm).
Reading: 71.58 (mm)
